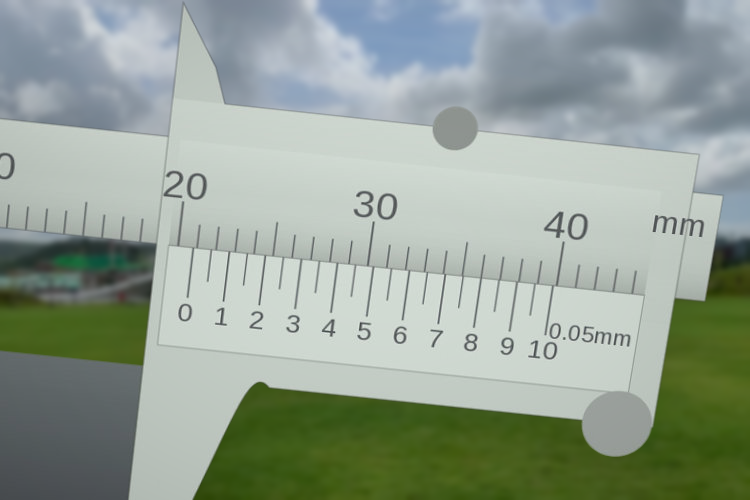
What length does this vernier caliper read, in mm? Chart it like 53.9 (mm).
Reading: 20.8 (mm)
